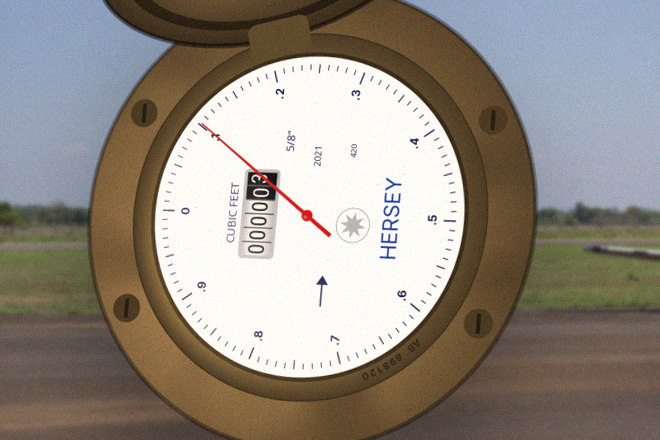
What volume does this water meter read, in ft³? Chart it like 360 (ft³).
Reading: 3.10 (ft³)
